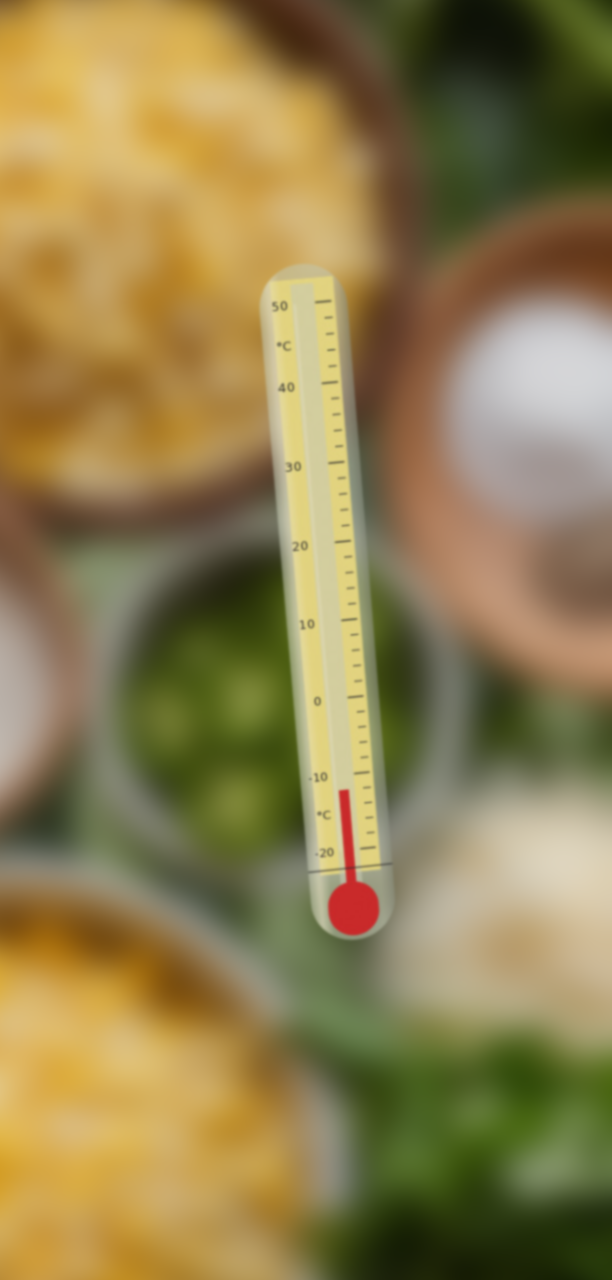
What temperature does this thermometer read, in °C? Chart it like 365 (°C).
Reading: -12 (°C)
